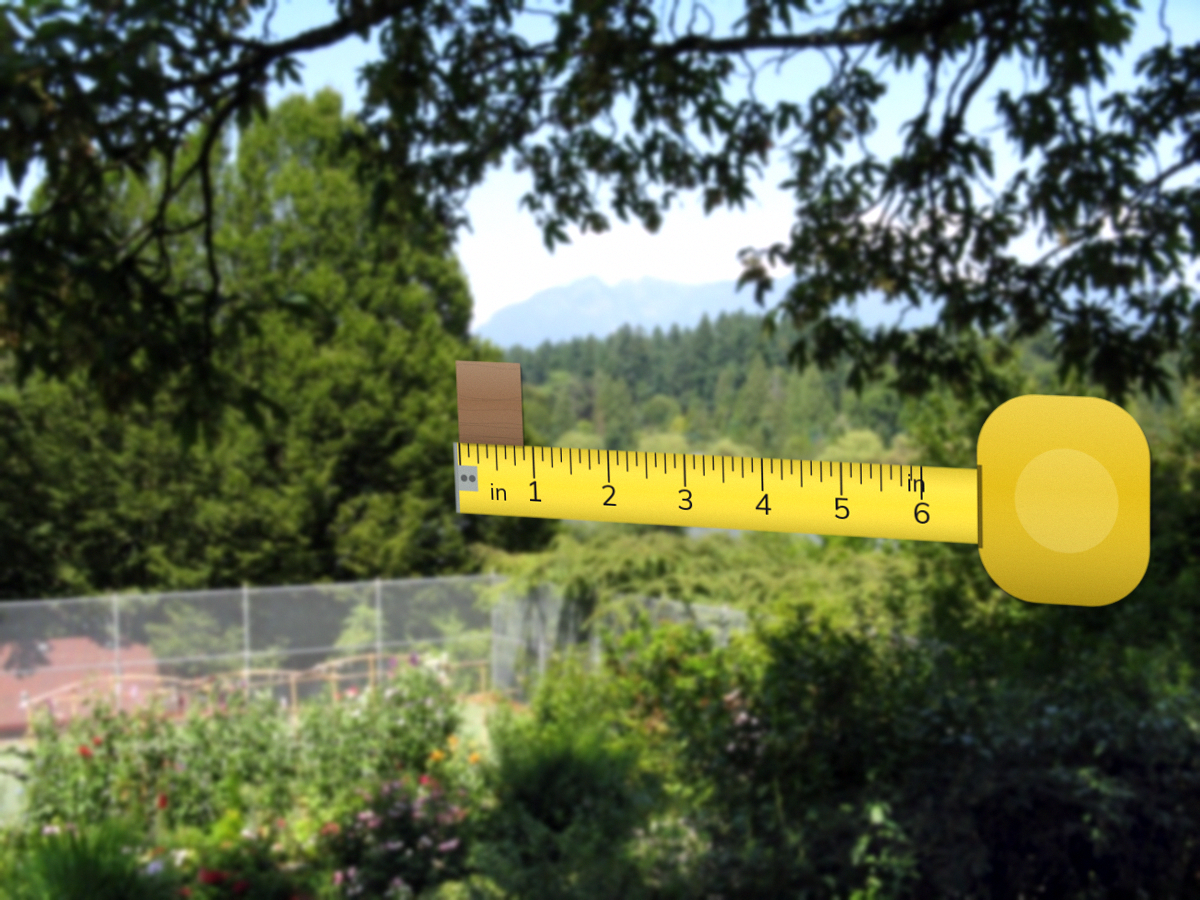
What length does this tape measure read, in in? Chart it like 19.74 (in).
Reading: 0.875 (in)
